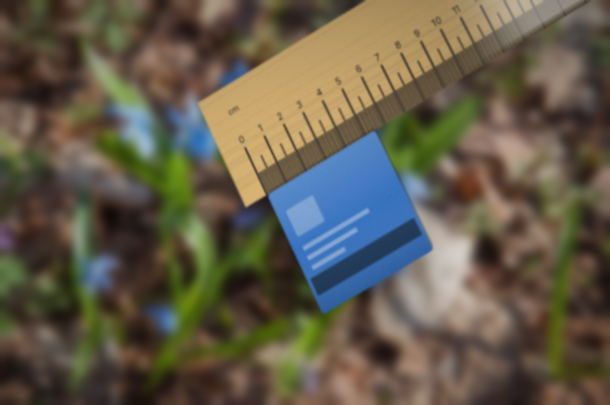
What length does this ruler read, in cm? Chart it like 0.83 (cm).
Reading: 5.5 (cm)
